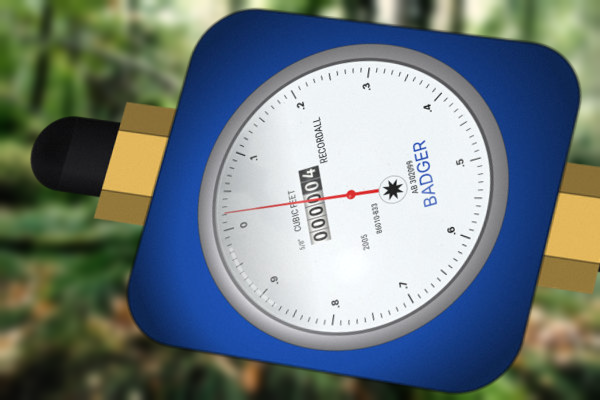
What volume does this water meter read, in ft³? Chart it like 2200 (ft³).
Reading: 4.02 (ft³)
